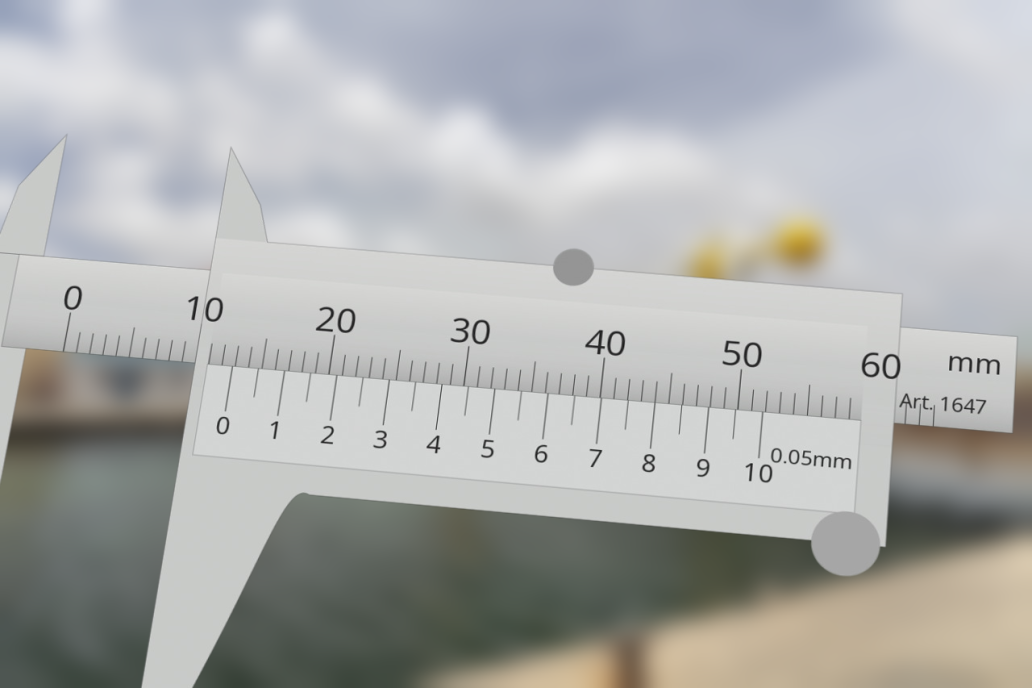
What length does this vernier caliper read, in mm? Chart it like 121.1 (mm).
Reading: 12.8 (mm)
